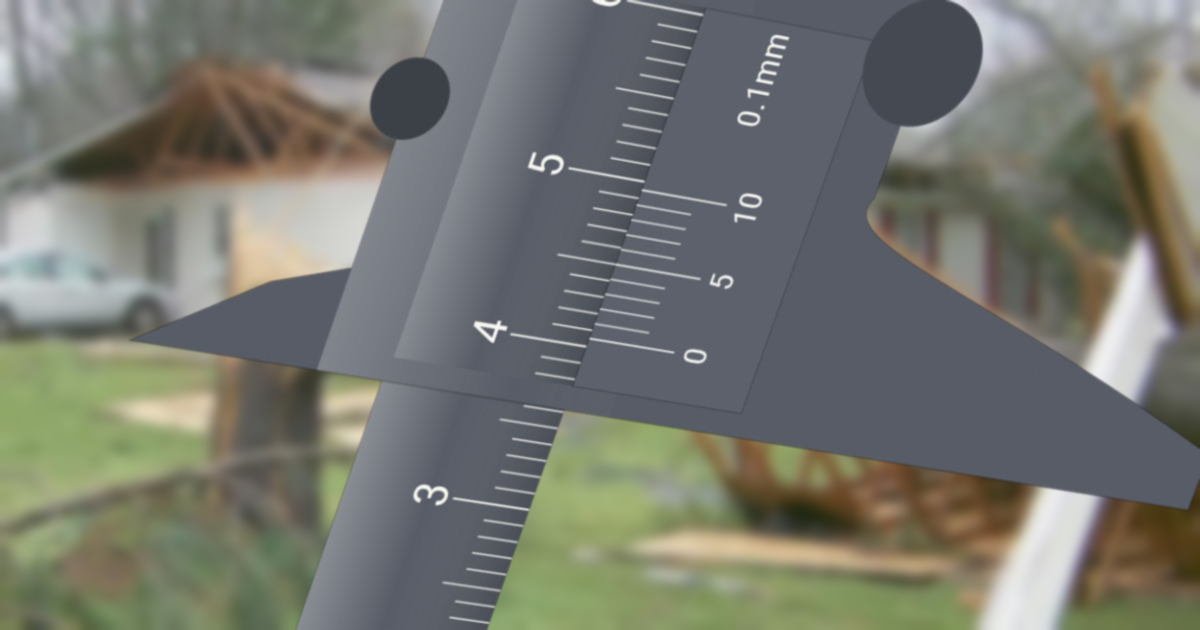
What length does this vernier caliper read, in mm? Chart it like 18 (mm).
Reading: 40.5 (mm)
